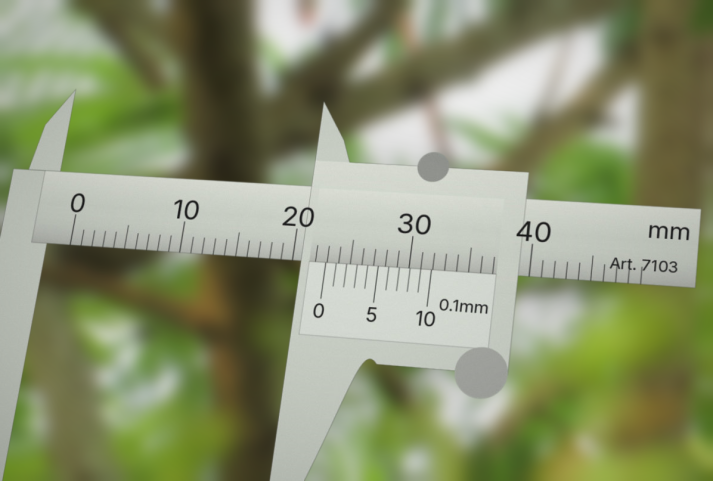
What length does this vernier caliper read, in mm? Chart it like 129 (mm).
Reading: 22.9 (mm)
